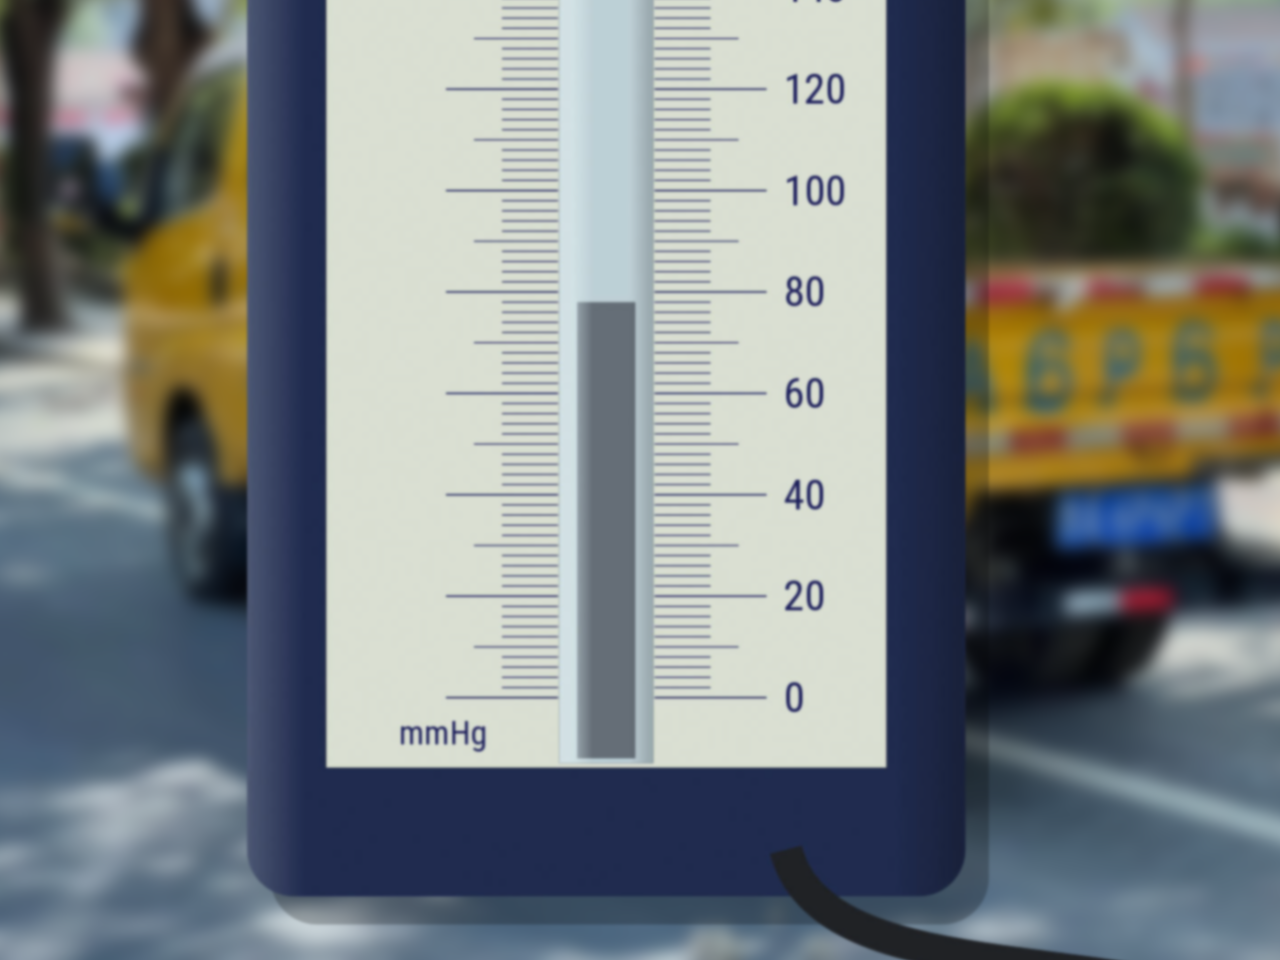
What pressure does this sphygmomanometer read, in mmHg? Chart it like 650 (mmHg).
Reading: 78 (mmHg)
